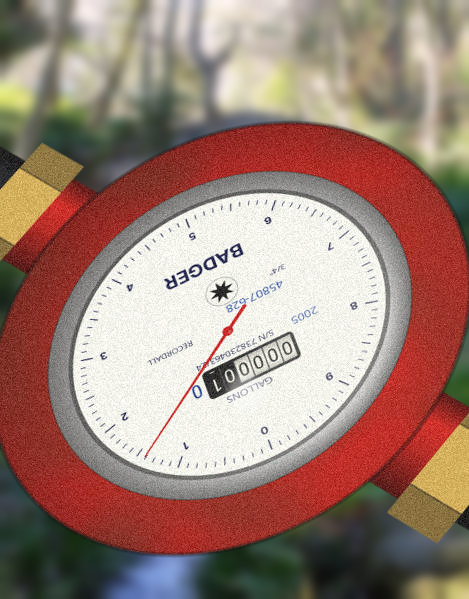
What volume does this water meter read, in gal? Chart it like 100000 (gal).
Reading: 11.4 (gal)
